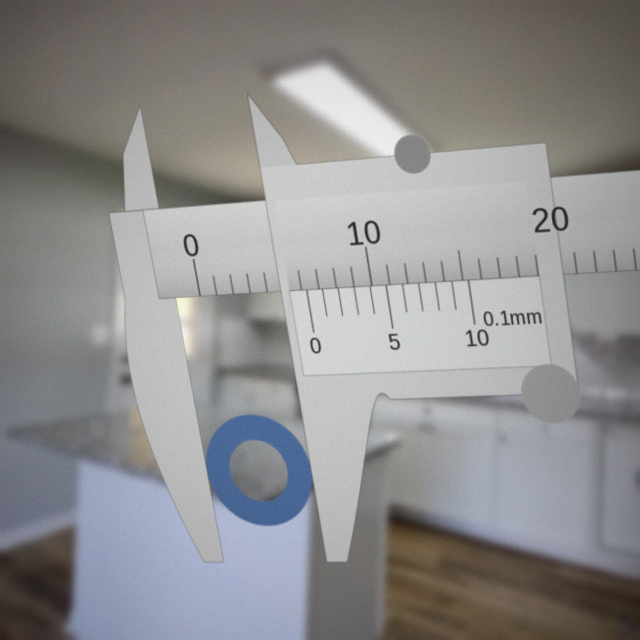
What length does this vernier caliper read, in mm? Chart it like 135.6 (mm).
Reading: 6.3 (mm)
